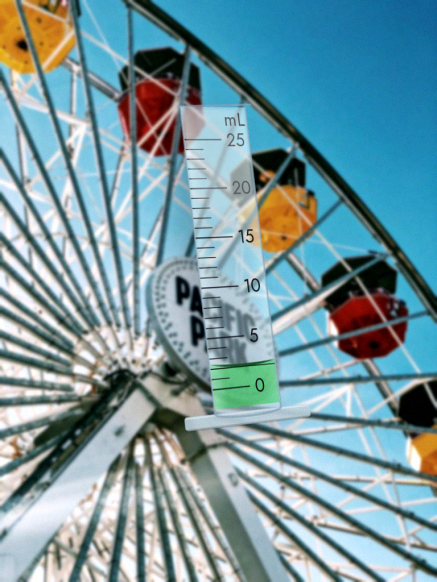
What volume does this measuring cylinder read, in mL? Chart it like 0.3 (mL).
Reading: 2 (mL)
